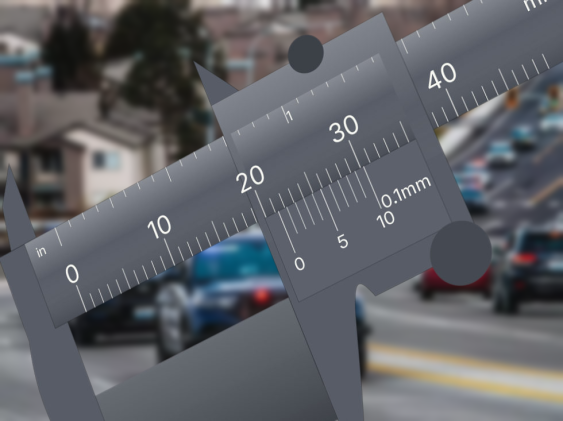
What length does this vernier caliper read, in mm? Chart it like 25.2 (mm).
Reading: 21.3 (mm)
